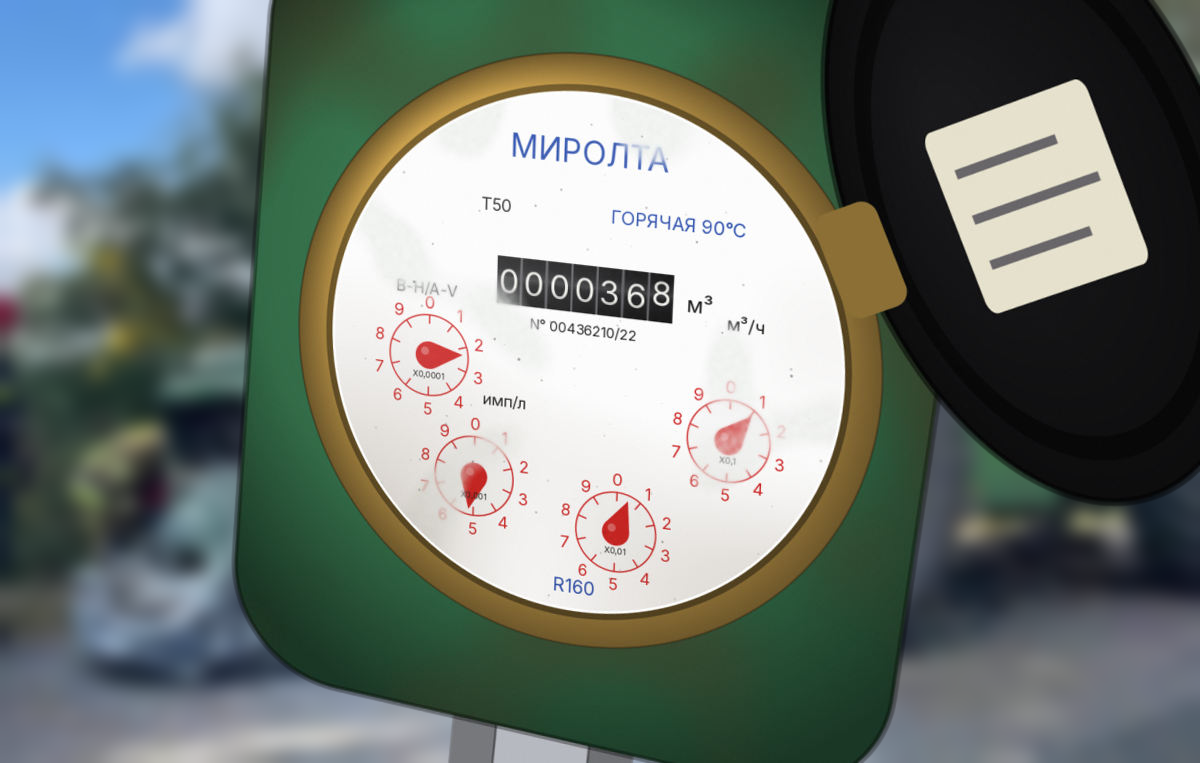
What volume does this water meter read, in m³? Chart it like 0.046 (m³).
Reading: 368.1052 (m³)
